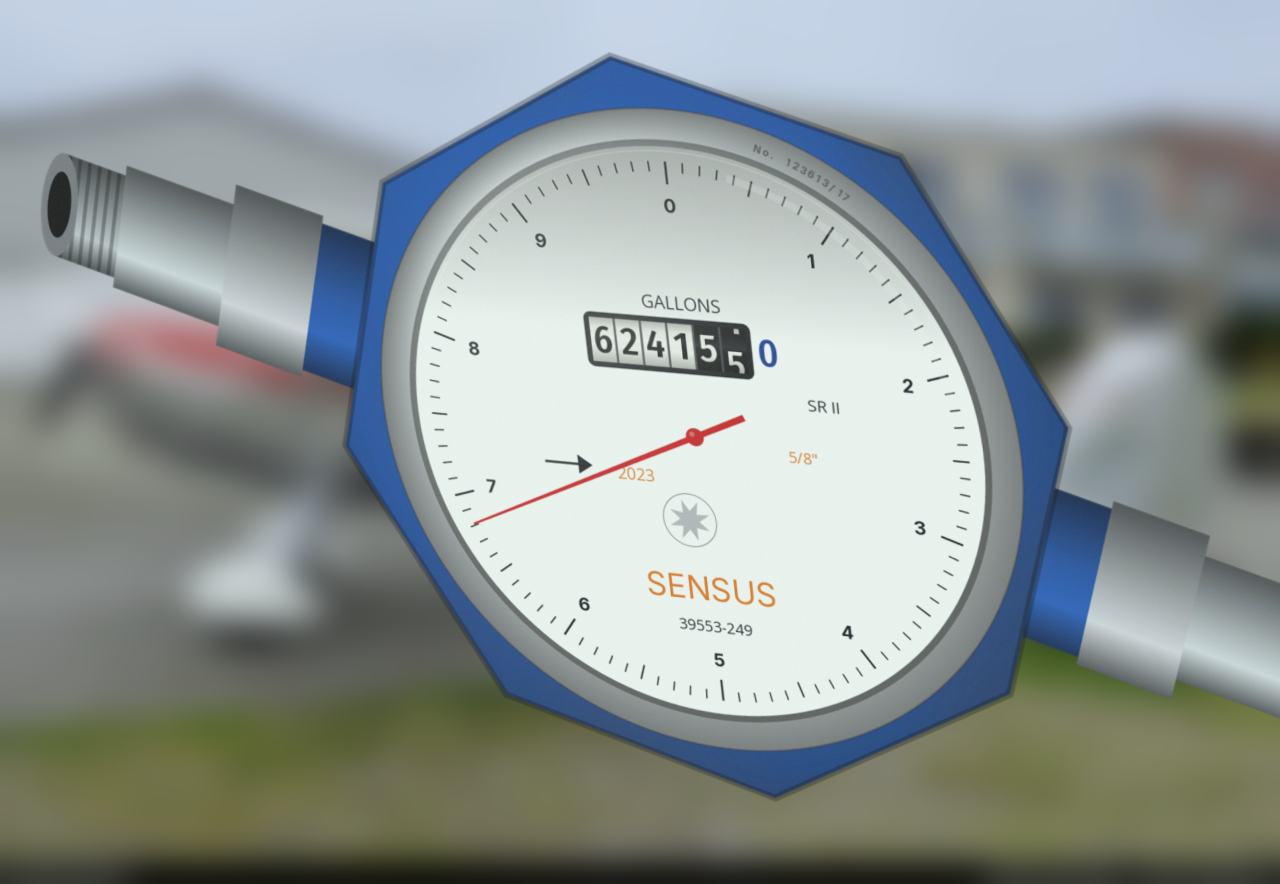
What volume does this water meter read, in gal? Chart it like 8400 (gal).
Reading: 6241546.8 (gal)
